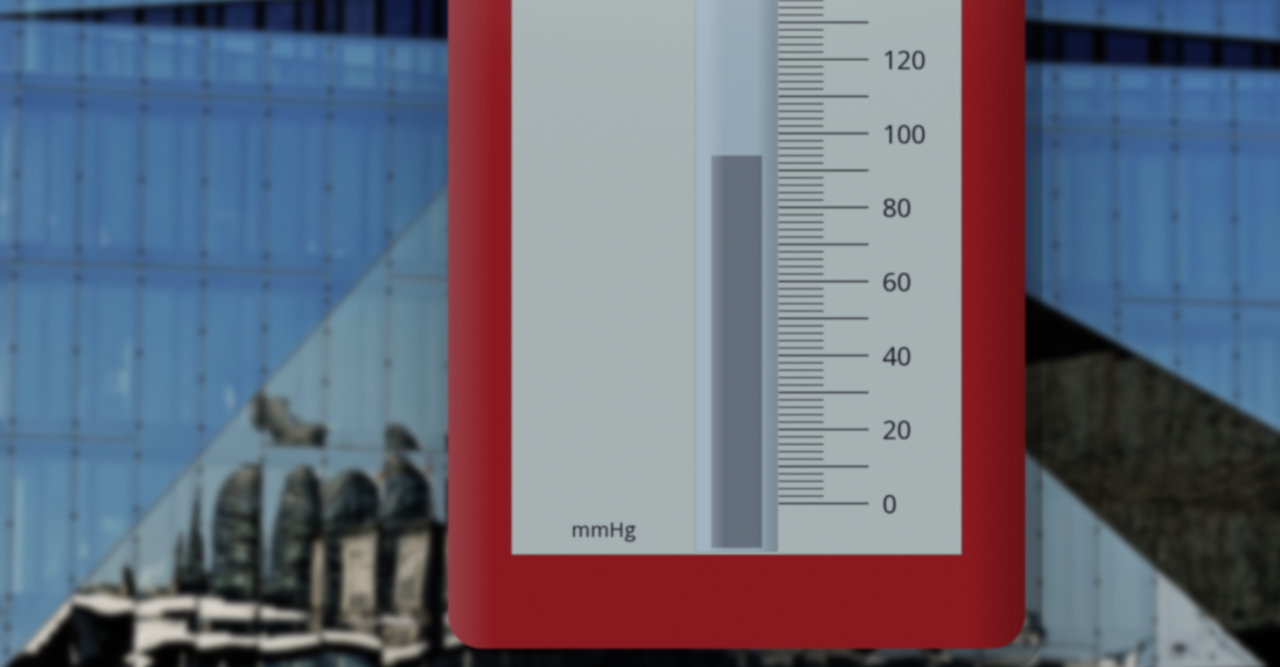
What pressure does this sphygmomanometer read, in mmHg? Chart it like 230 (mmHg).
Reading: 94 (mmHg)
